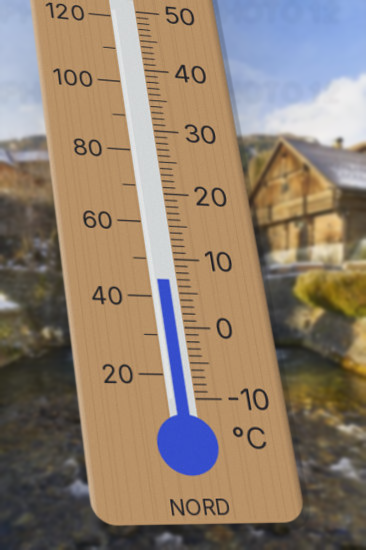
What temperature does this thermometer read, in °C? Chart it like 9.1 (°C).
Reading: 7 (°C)
